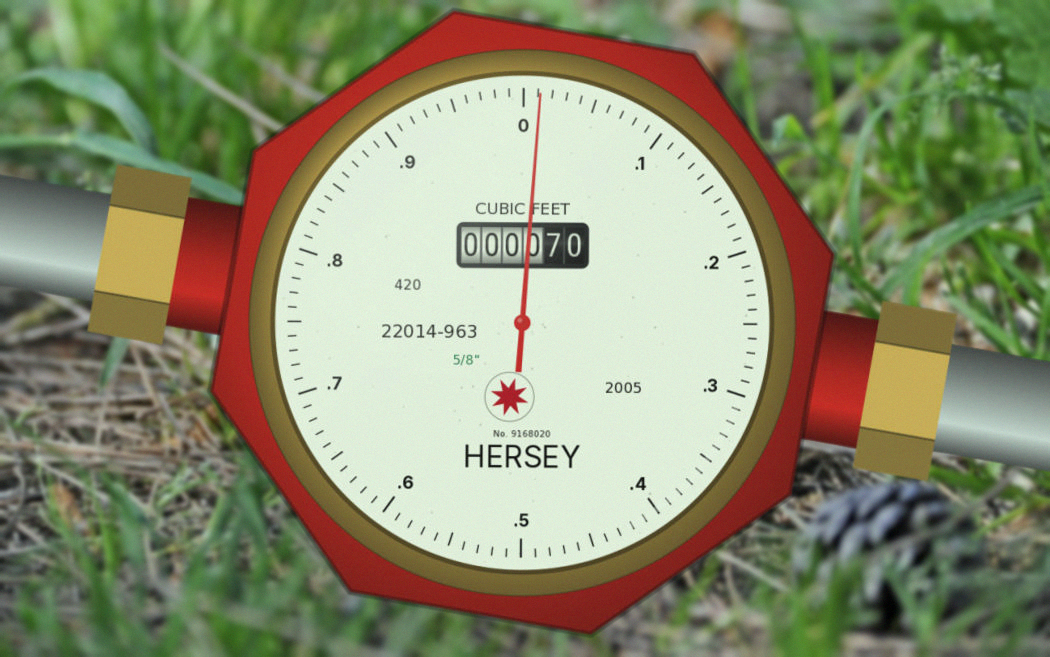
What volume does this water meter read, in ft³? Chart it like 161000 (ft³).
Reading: 70.01 (ft³)
